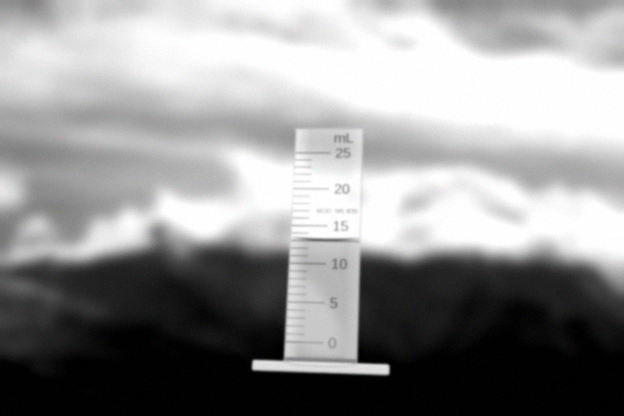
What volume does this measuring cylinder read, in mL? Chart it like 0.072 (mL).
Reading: 13 (mL)
